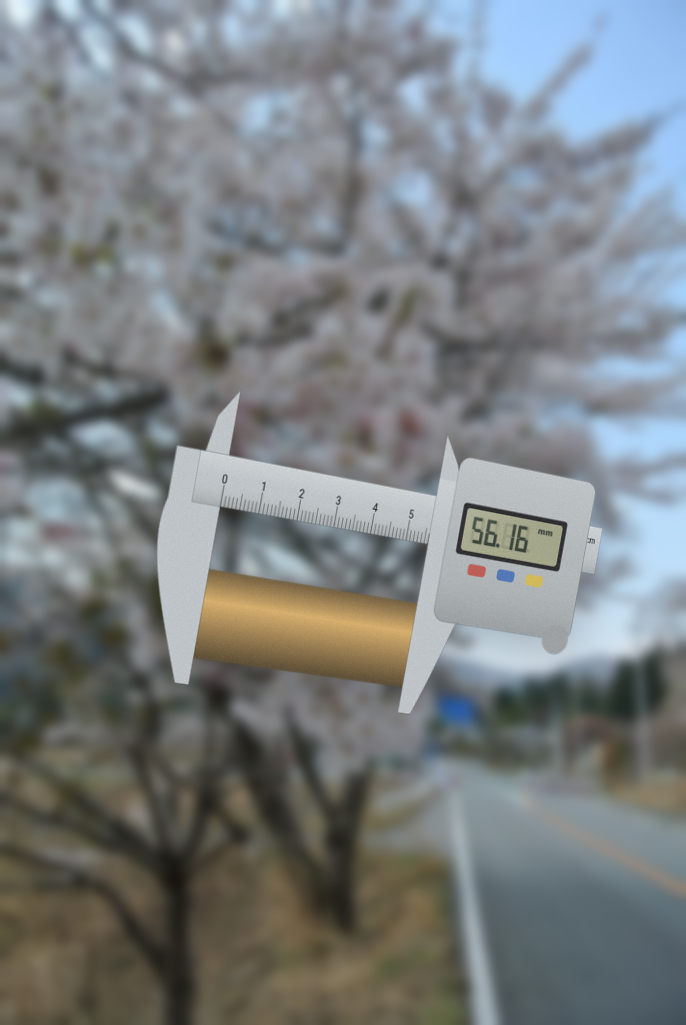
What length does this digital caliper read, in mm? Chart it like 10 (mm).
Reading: 56.16 (mm)
